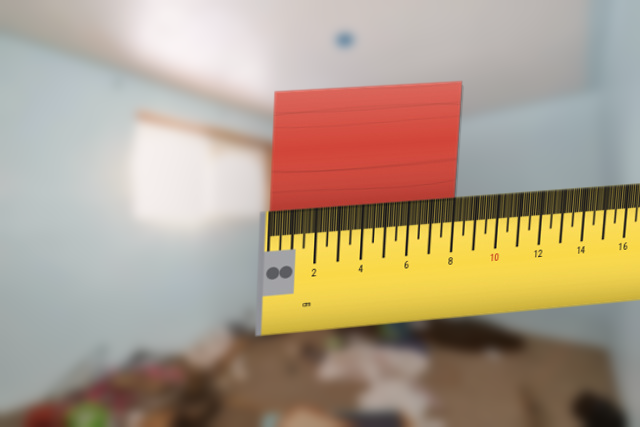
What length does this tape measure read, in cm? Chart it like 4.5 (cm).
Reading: 8 (cm)
